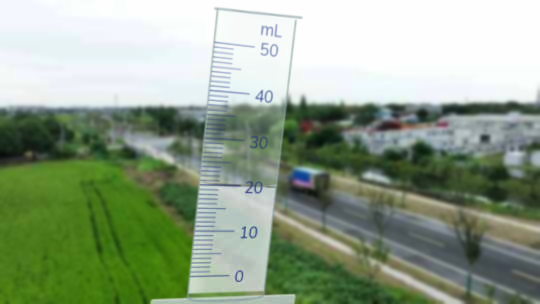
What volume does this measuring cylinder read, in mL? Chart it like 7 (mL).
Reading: 20 (mL)
